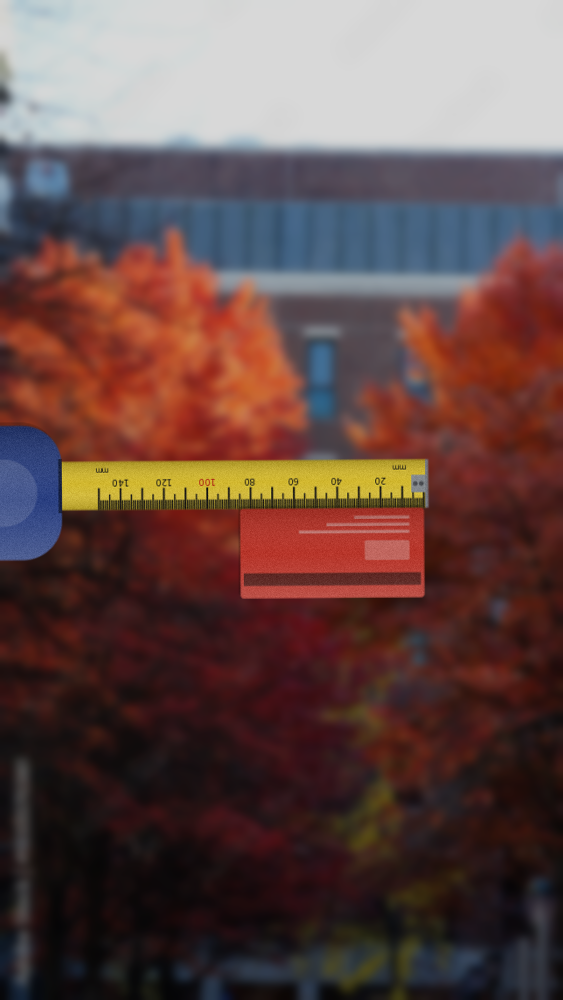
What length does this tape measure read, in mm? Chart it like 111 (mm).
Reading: 85 (mm)
